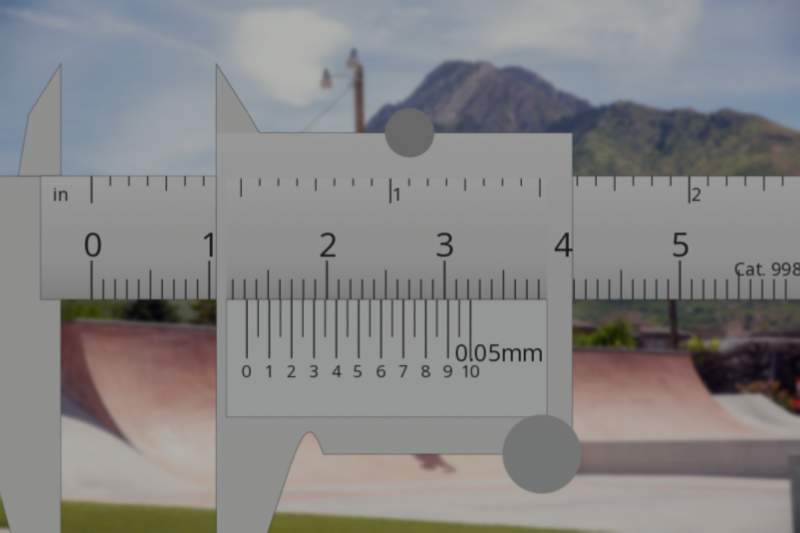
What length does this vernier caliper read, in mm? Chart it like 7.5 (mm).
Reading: 13.2 (mm)
